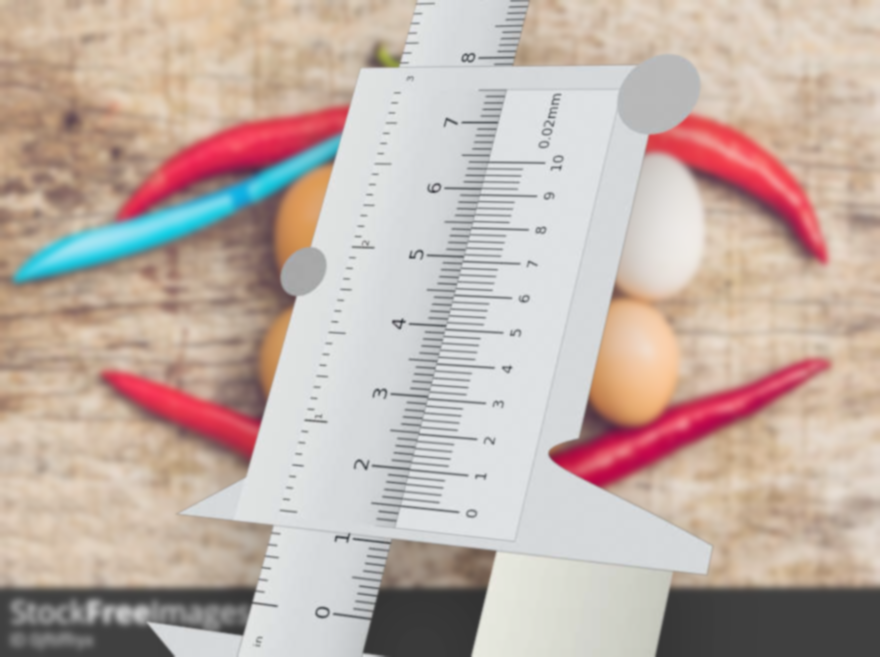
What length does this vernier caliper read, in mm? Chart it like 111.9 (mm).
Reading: 15.0 (mm)
